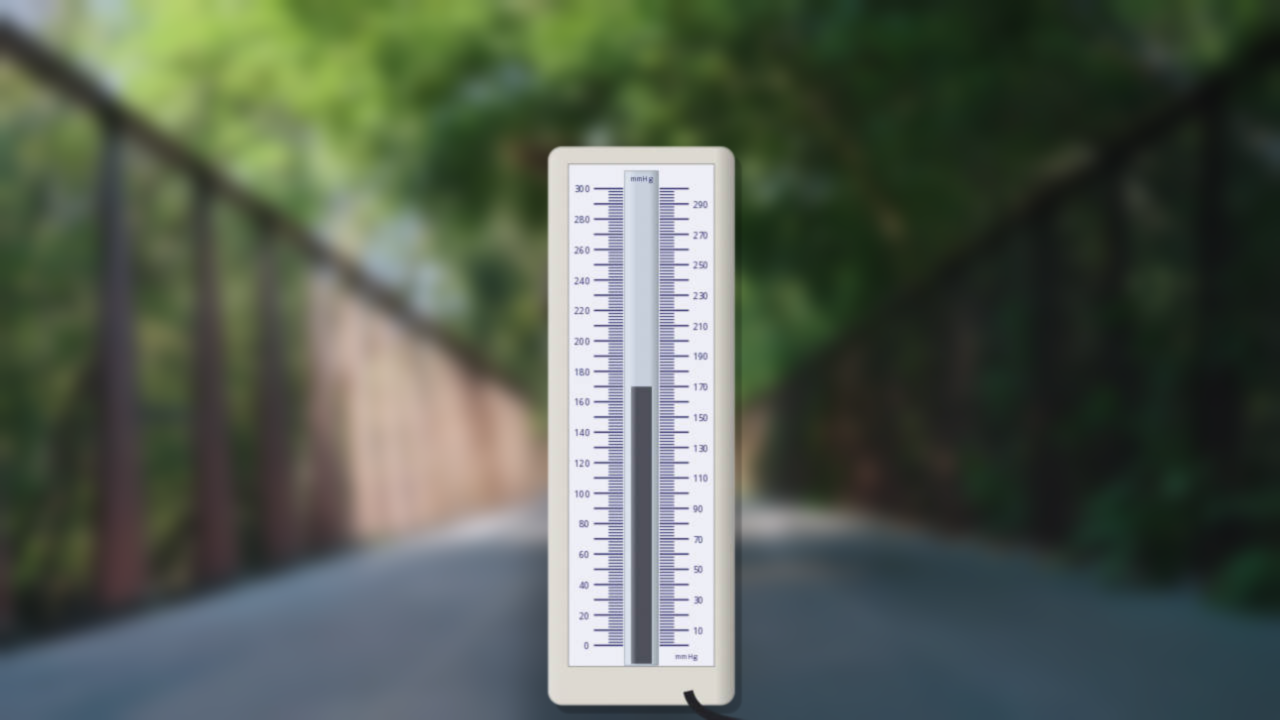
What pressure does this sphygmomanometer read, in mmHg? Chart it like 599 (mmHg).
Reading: 170 (mmHg)
